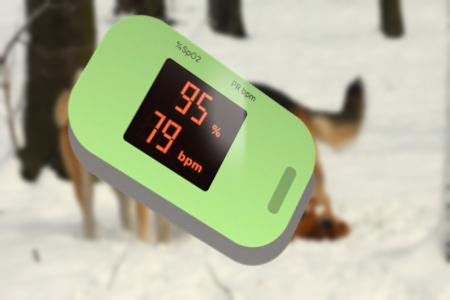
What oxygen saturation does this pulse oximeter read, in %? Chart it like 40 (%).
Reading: 95 (%)
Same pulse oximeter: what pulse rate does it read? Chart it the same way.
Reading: 79 (bpm)
